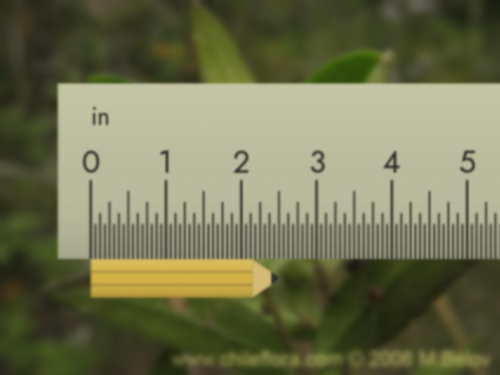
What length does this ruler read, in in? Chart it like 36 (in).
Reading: 2.5 (in)
